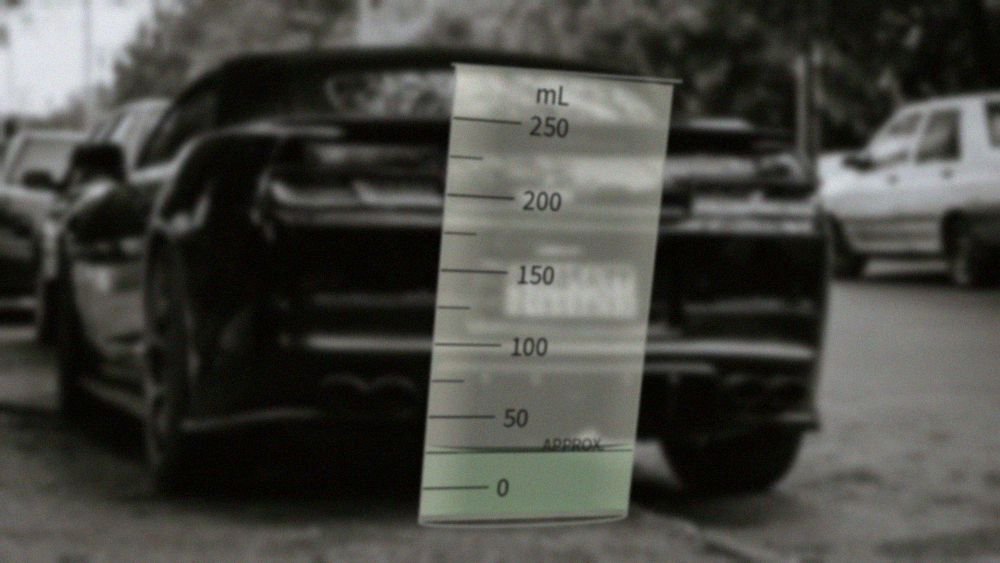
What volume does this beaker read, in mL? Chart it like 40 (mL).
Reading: 25 (mL)
